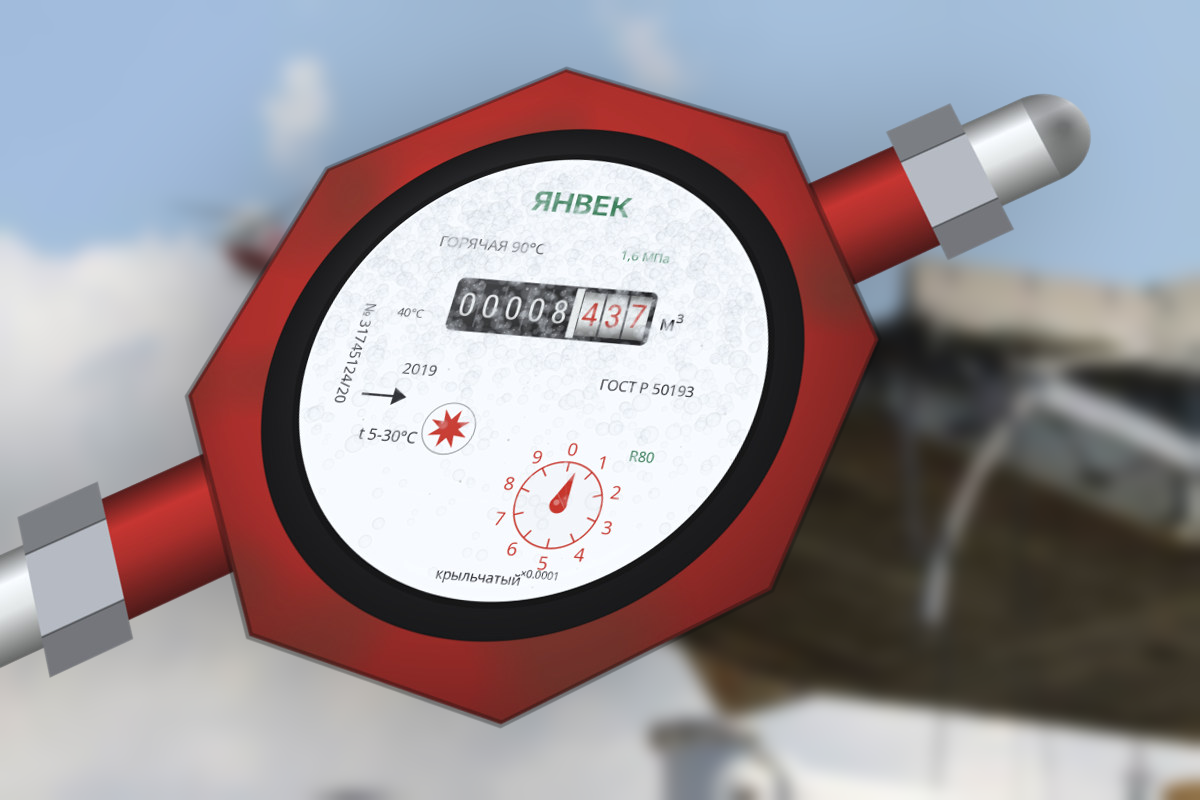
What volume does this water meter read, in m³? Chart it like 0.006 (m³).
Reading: 8.4370 (m³)
